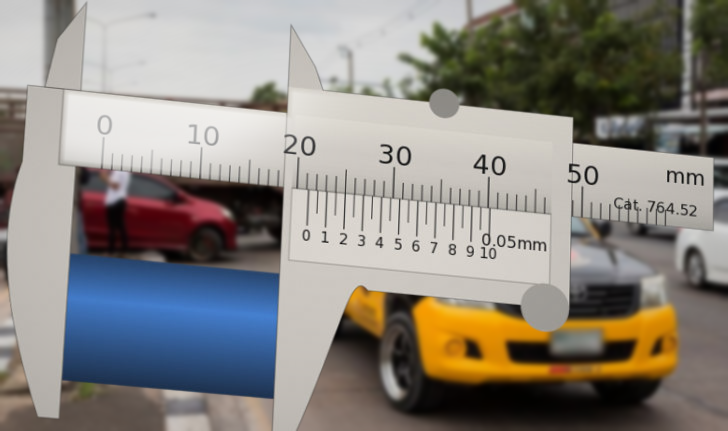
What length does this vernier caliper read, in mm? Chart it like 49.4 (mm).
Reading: 21.2 (mm)
